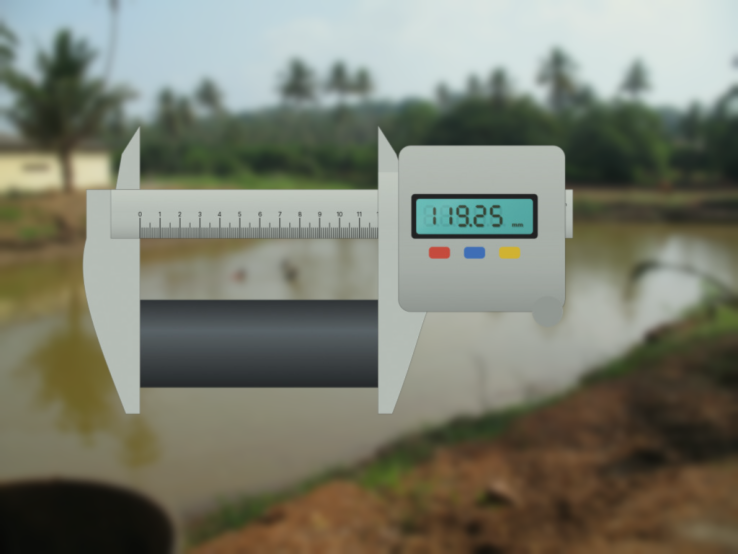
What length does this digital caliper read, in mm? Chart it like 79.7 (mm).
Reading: 119.25 (mm)
